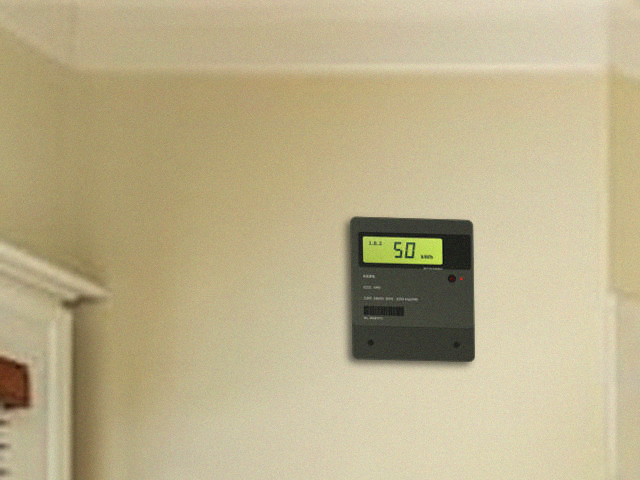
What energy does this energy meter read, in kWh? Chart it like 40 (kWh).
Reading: 50 (kWh)
